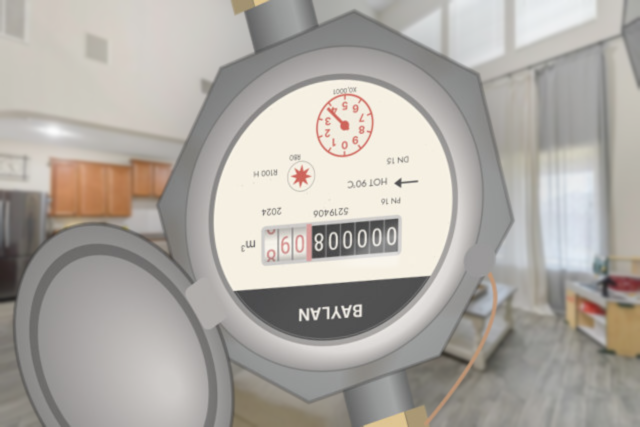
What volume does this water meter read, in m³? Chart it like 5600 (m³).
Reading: 8.0983 (m³)
